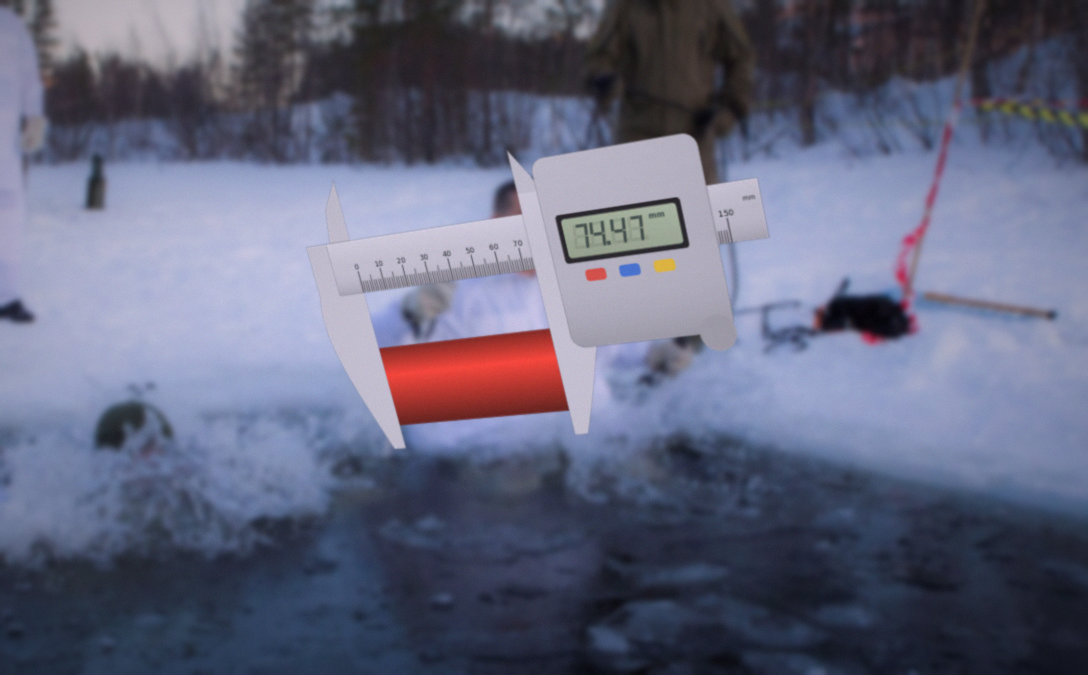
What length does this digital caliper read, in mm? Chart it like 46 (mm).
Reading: 74.47 (mm)
